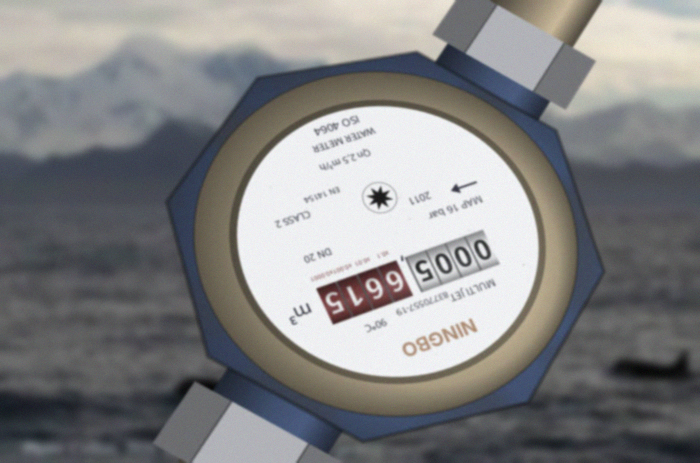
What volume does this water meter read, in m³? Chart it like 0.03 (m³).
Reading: 5.6615 (m³)
